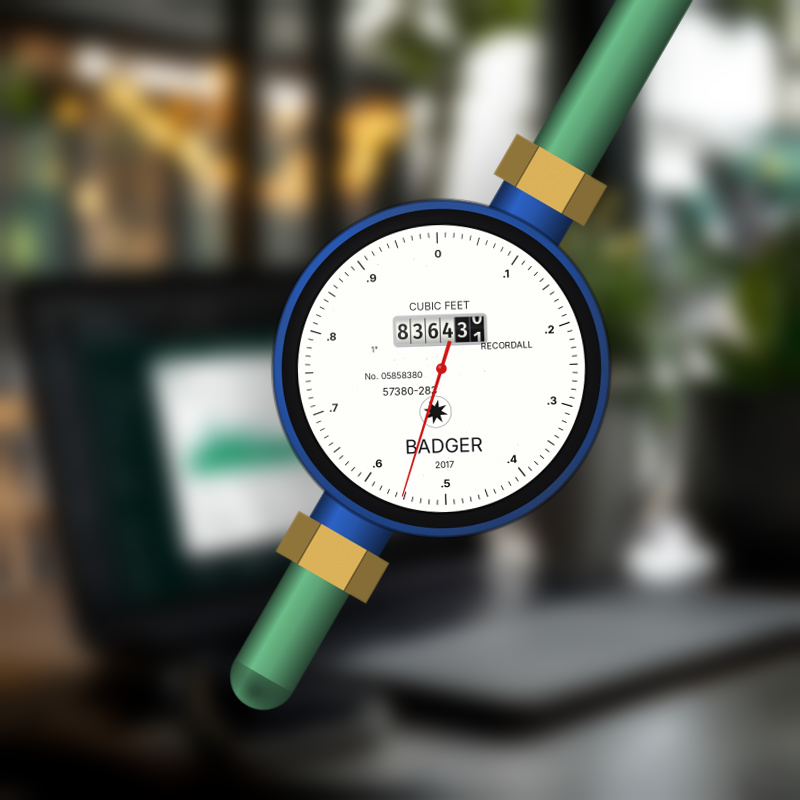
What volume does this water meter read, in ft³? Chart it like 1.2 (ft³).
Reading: 836430.55 (ft³)
